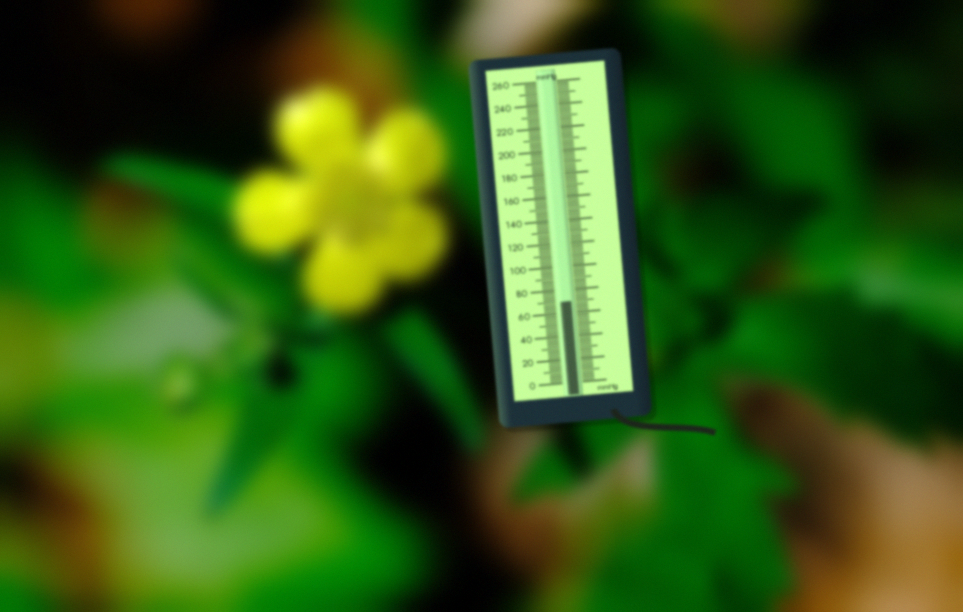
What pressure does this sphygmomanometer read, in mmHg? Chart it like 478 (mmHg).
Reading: 70 (mmHg)
